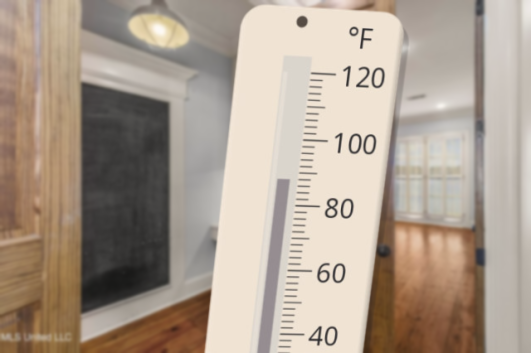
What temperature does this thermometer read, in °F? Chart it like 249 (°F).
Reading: 88 (°F)
